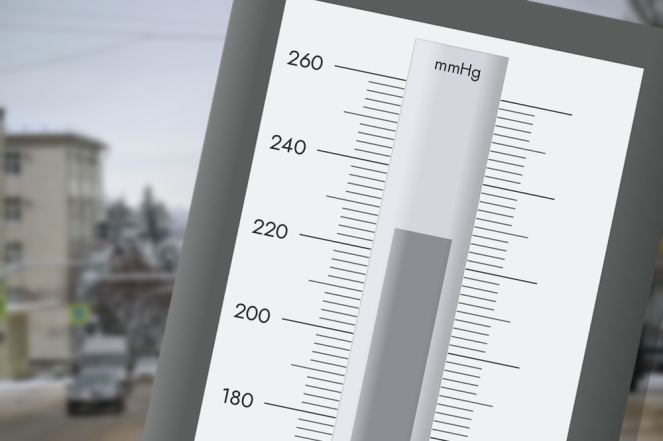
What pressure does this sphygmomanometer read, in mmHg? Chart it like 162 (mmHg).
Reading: 226 (mmHg)
